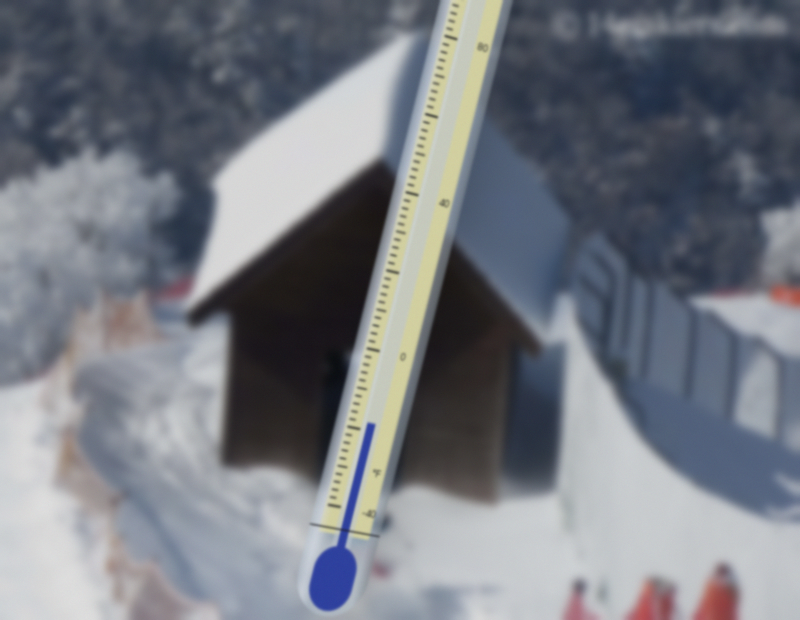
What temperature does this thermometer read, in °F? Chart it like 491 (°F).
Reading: -18 (°F)
